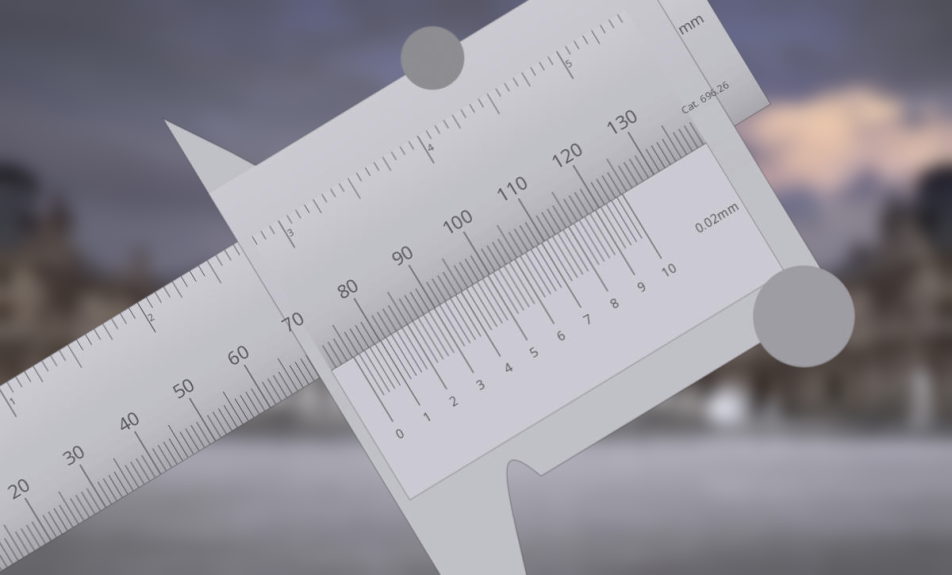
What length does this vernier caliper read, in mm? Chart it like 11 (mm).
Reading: 75.2 (mm)
